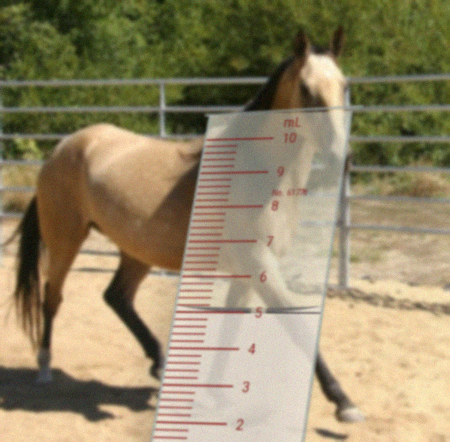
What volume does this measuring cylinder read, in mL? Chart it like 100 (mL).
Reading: 5 (mL)
